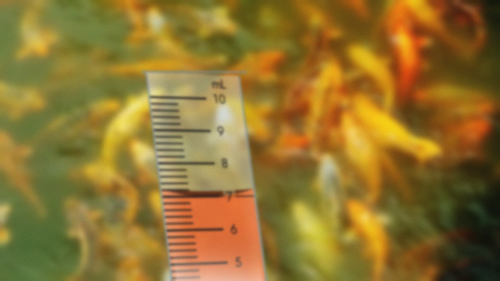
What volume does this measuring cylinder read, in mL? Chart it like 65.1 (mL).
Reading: 7 (mL)
